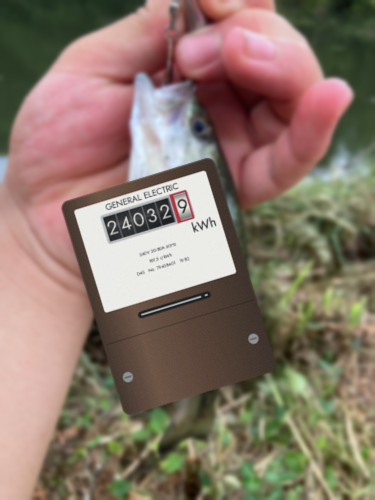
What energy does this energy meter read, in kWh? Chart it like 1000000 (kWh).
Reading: 24032.9 (kWh)
